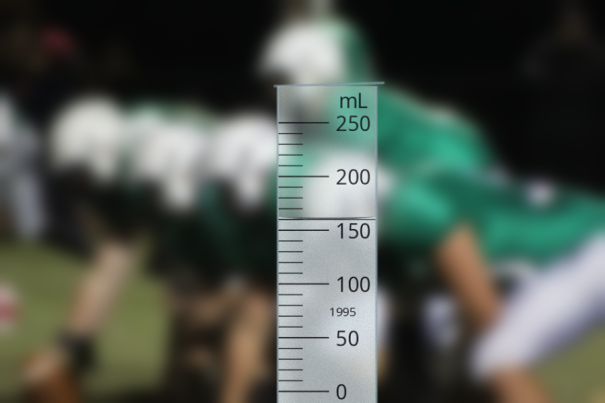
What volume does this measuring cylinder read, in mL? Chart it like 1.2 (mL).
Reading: 160 (mL)
